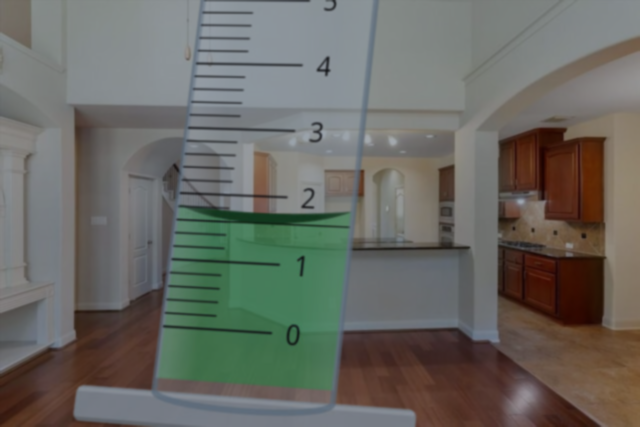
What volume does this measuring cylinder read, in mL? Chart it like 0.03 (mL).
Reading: 1.6 (mL)
